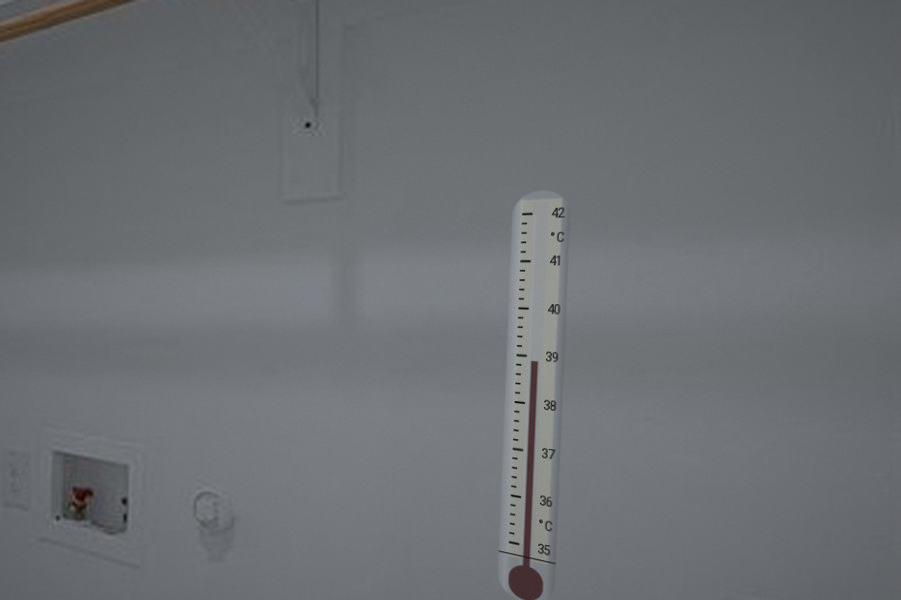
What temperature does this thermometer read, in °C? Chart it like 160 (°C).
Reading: 38.9 (°C)
